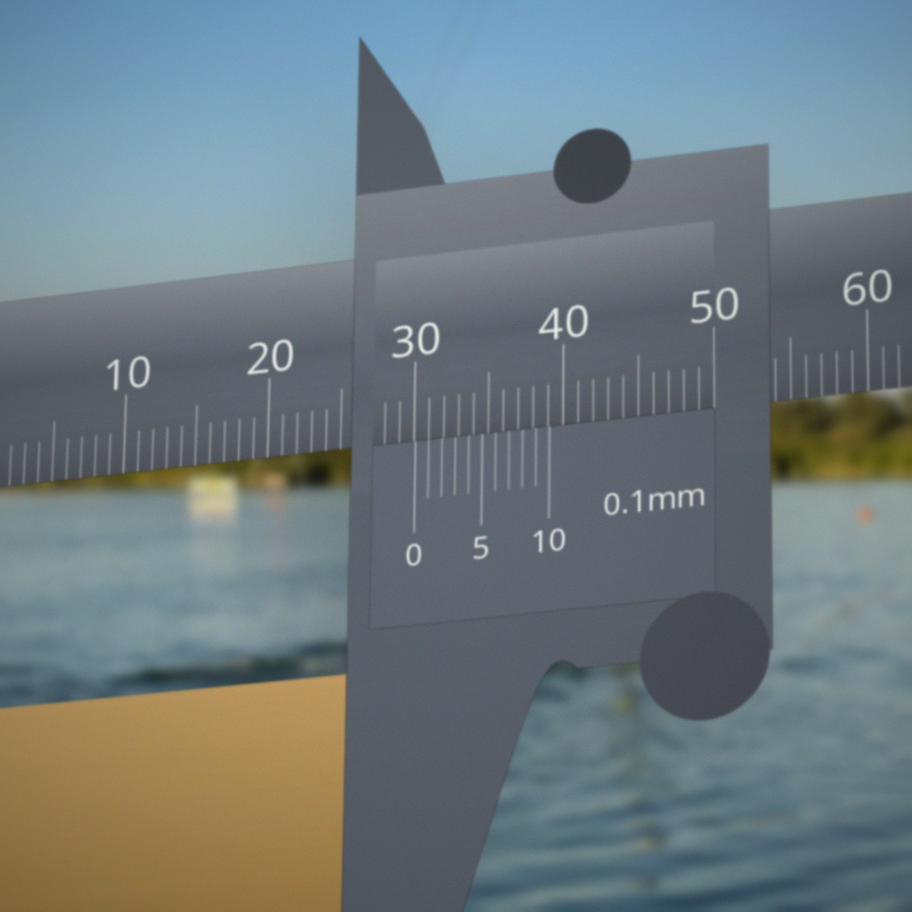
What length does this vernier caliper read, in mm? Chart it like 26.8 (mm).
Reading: 30.1 (mm)
